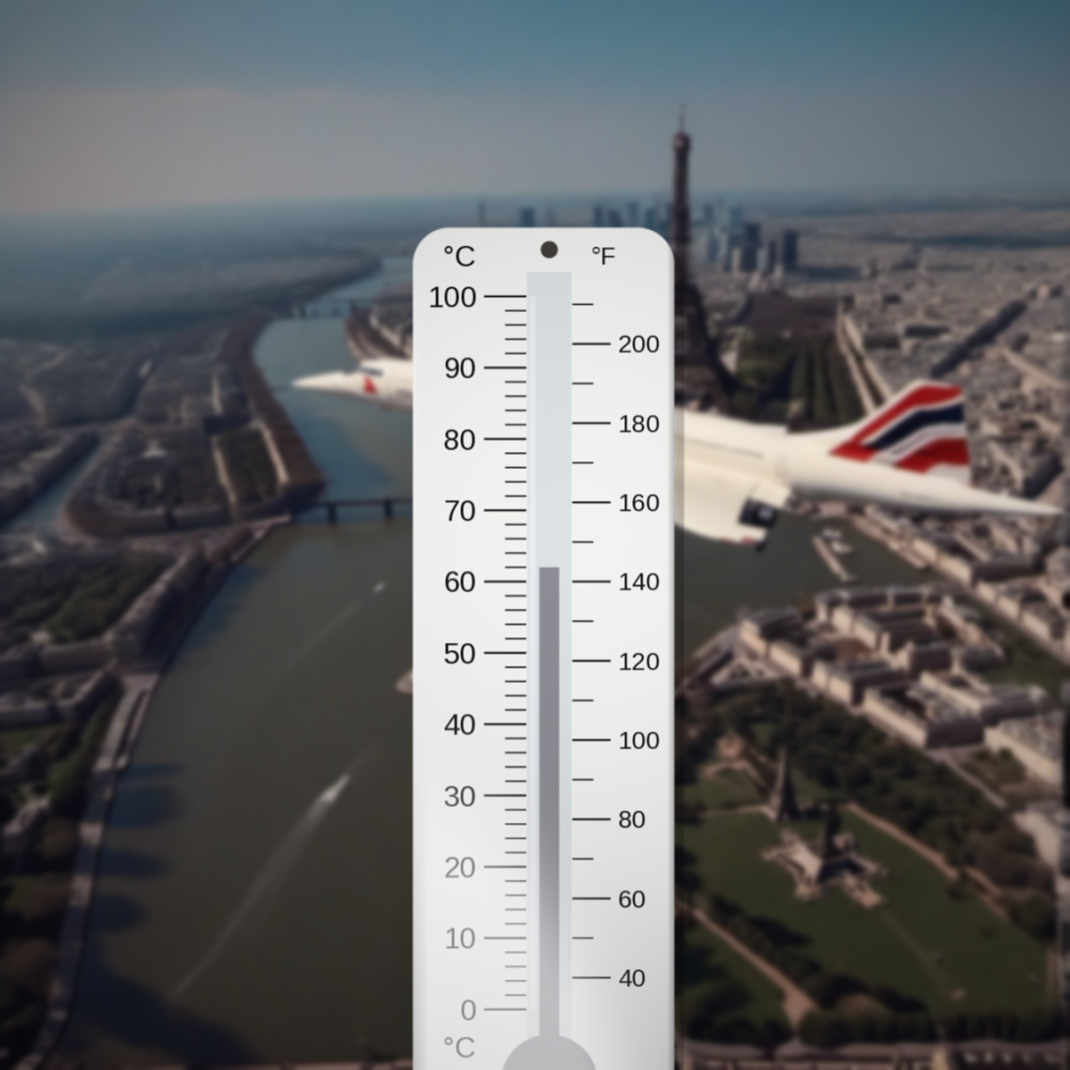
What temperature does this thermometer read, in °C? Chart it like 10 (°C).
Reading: 62 (°C)
